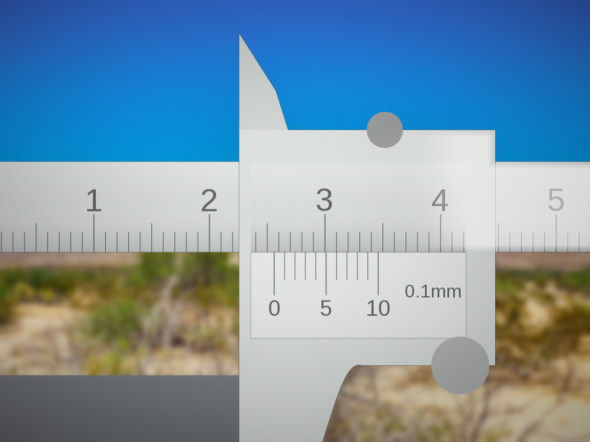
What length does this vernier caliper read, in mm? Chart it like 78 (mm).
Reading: 25.6 (mm)
